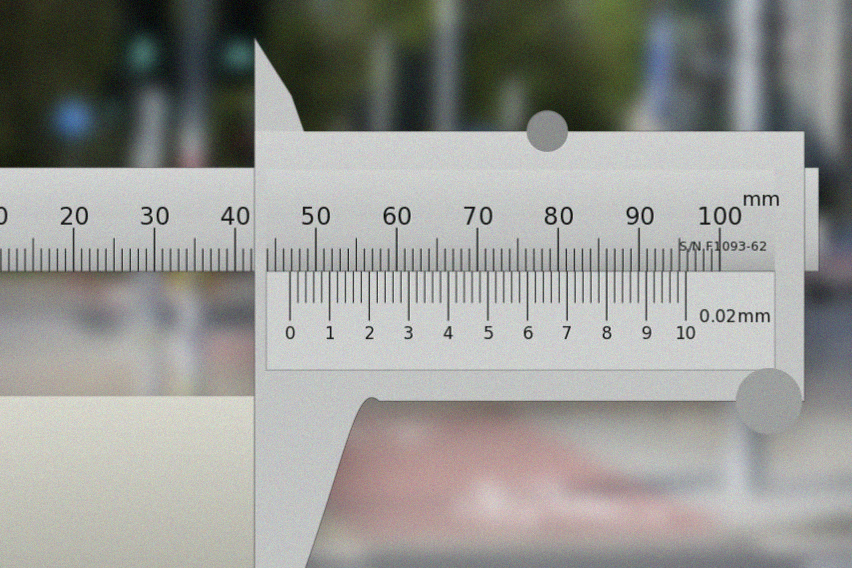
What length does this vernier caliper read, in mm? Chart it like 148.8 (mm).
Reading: 46.8 (mm)
